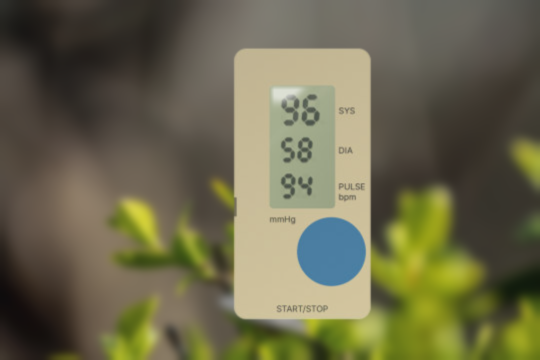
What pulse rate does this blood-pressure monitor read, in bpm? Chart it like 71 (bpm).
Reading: 94 (bpm)
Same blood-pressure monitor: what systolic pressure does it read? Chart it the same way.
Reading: 96 (mmHg)
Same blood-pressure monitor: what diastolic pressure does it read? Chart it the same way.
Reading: 58 (mmHg)
